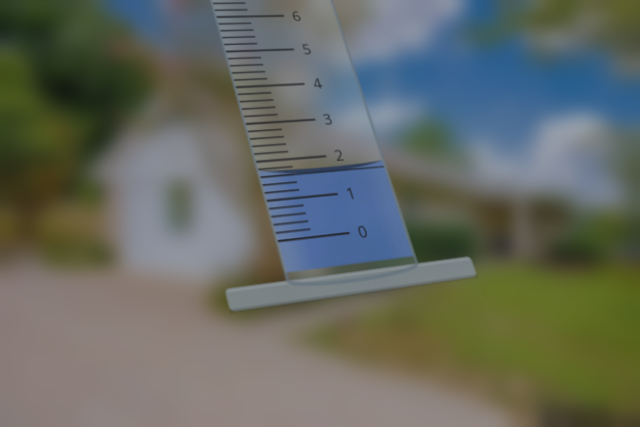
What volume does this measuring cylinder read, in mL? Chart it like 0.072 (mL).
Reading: 1.6 (mL)
